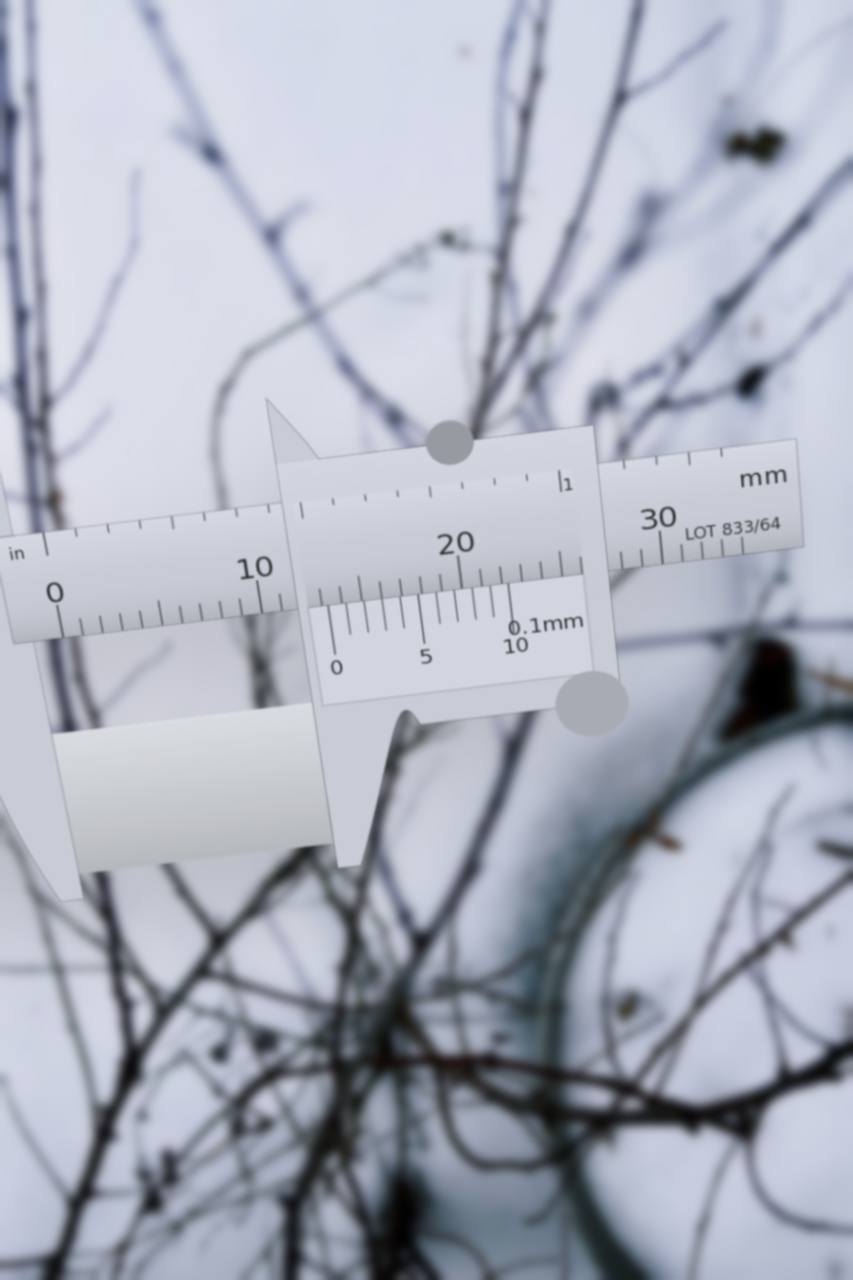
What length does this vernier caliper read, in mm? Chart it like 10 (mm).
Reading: 13.3 (mm)
